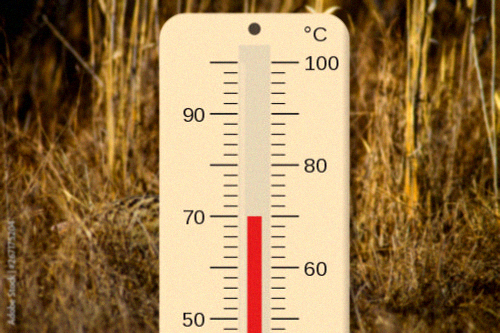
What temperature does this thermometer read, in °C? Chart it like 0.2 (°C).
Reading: 70 (°C)
